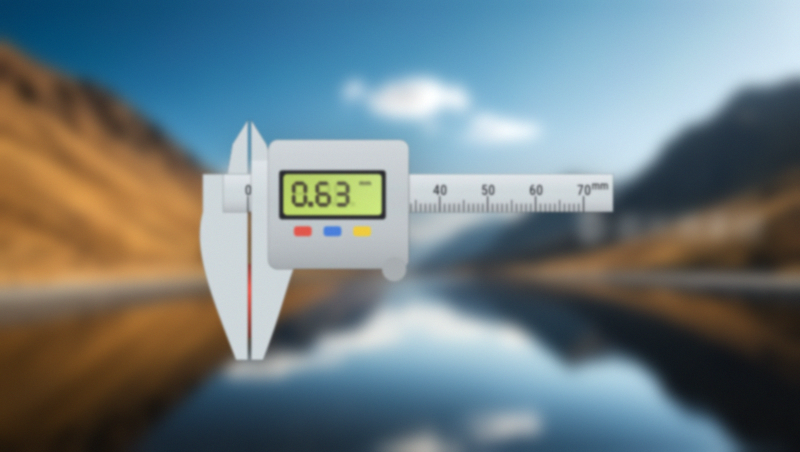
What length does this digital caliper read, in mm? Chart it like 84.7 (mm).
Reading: 0.63 (mm)
